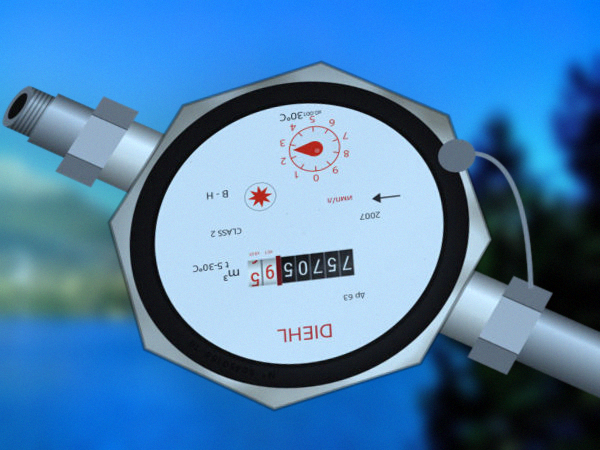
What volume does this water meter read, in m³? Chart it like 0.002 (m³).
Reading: 75705.952 (m³)
